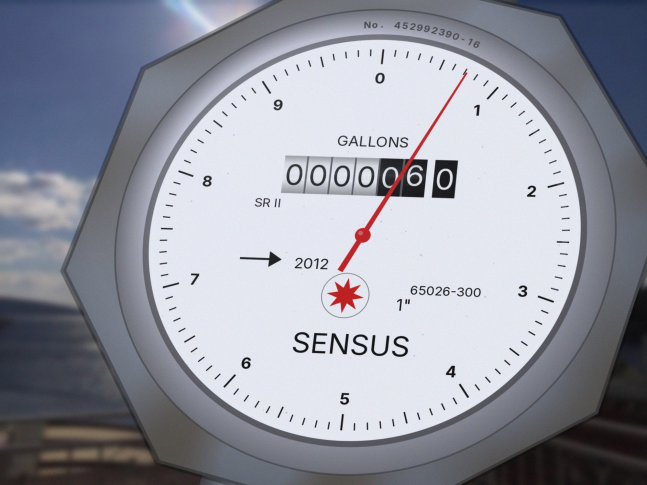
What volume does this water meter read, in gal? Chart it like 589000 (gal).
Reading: 60.7 (gal)
